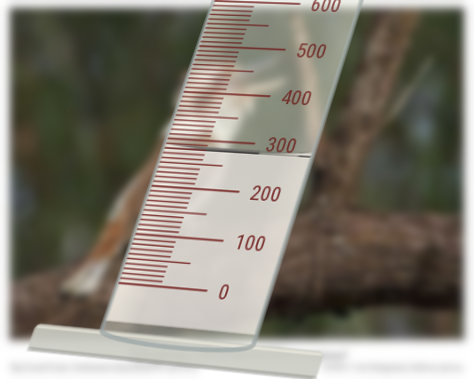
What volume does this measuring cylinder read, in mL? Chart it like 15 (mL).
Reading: 280 (mL)
